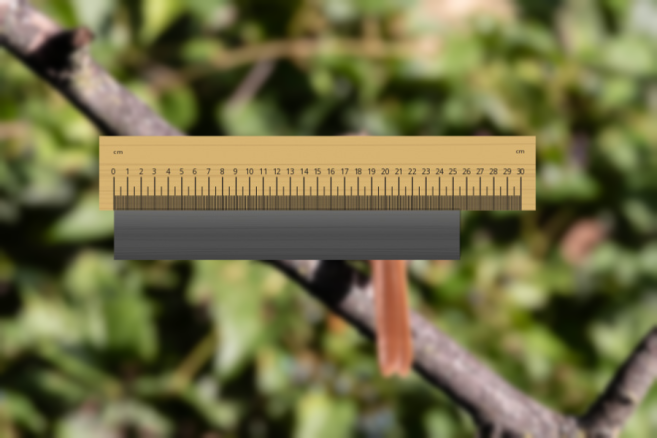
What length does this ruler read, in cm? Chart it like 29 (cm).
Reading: 25.5 (cm)
